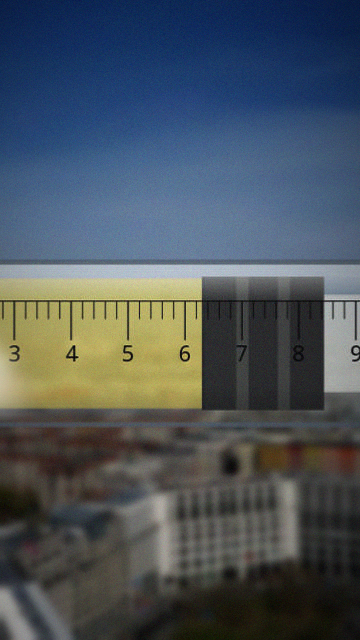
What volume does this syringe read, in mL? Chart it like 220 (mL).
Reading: 6.3 (mL)
